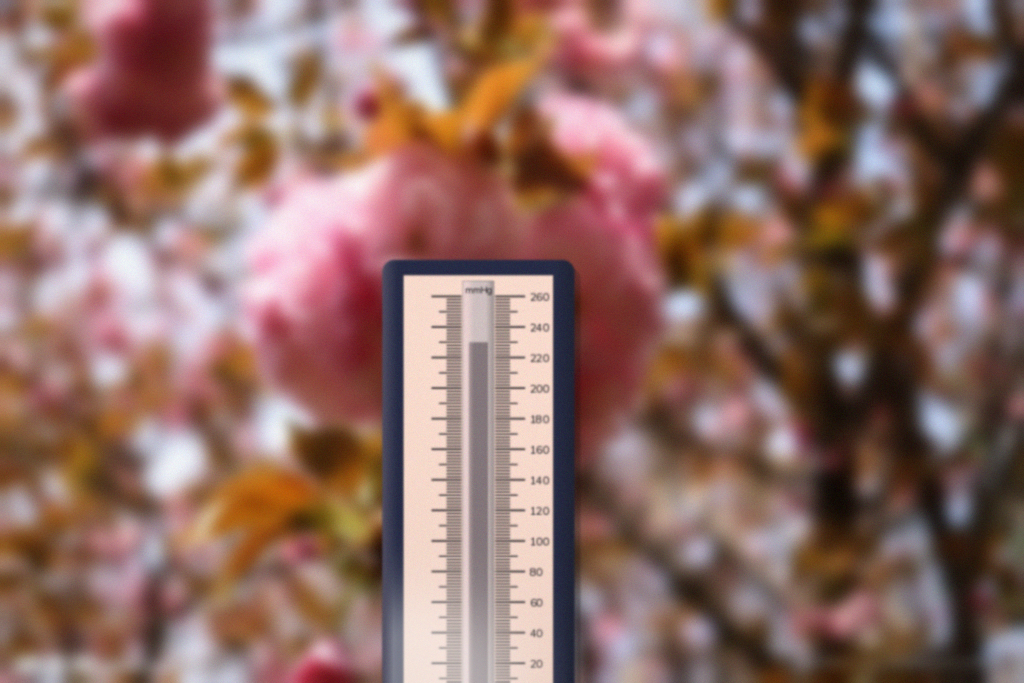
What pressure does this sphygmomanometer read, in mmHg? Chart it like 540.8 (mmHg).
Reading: 230 (mmHg)
